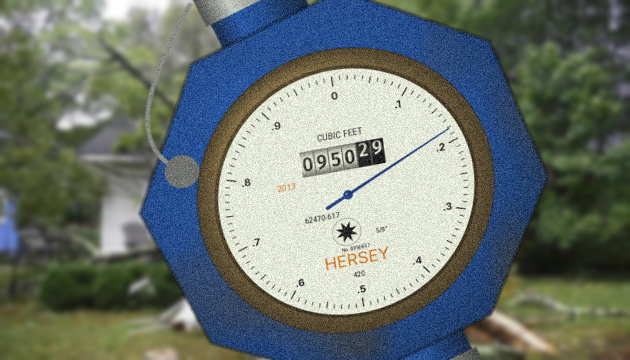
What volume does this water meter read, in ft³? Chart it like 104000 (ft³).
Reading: 95029.18 (ft³)
